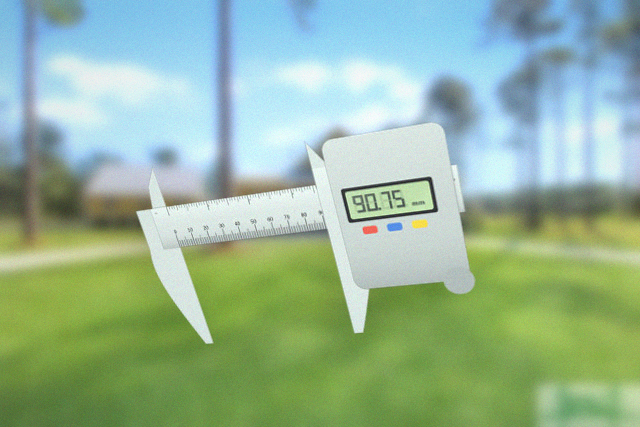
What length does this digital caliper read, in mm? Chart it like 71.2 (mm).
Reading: 90.75 (mm)
